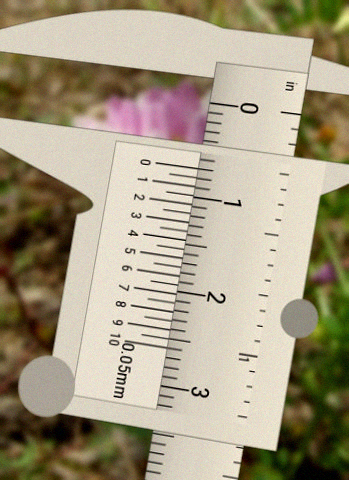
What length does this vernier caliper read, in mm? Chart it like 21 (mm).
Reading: 7.0 (mm)
